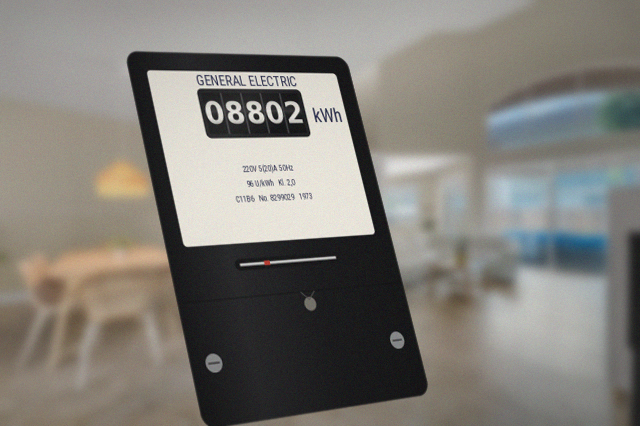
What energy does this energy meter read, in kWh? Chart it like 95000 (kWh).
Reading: 8802 (kWh)
